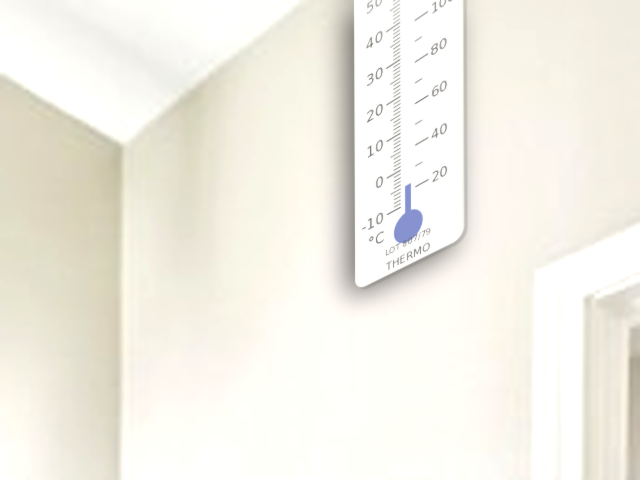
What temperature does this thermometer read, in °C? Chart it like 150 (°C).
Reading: -5 (°C)
